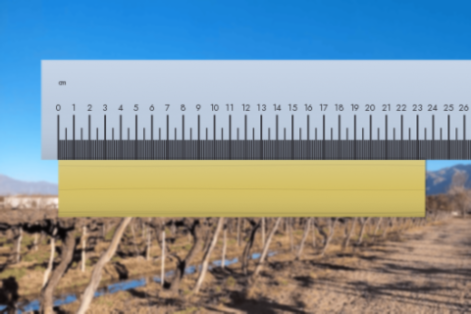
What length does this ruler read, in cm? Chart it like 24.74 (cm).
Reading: 23.5 (cm)
